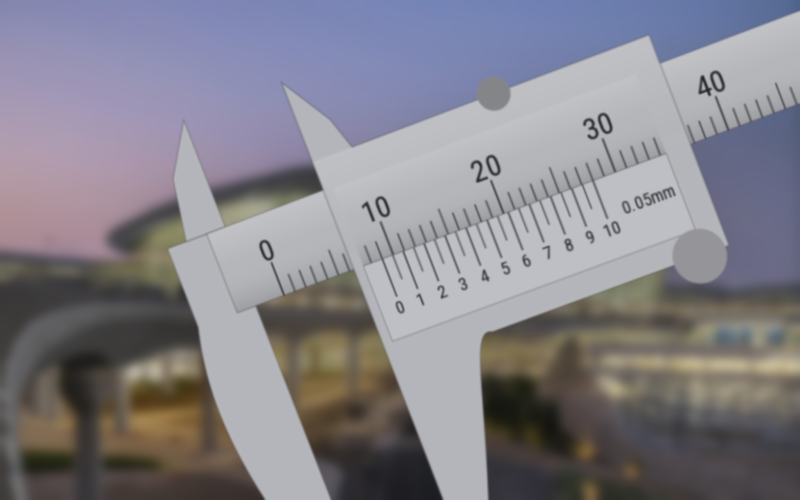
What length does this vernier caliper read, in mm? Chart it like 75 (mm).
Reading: 9.0 (mm)
